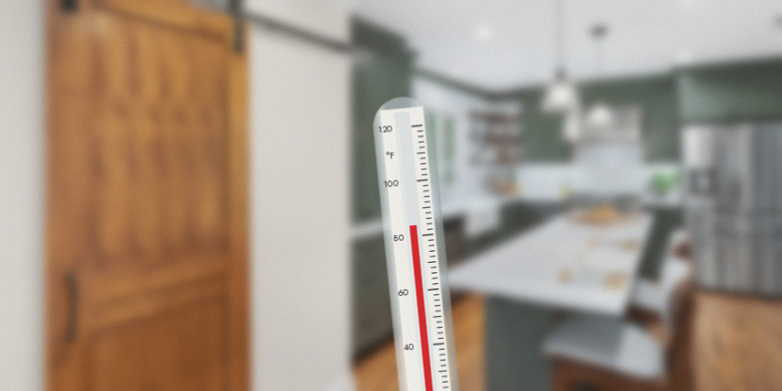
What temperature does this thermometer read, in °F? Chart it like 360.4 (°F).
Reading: 84 (°F)
